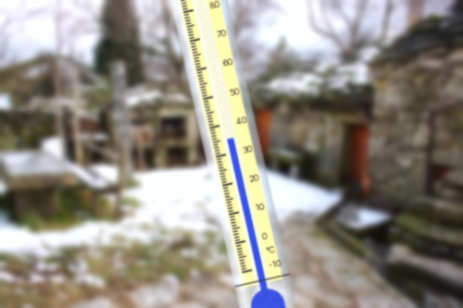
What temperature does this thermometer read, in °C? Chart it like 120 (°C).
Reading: 35 (°C)
